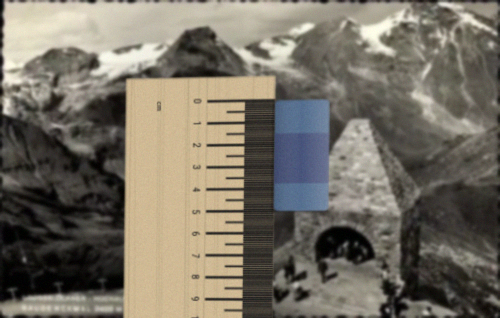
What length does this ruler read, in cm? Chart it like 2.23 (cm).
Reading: 5 (cm)
